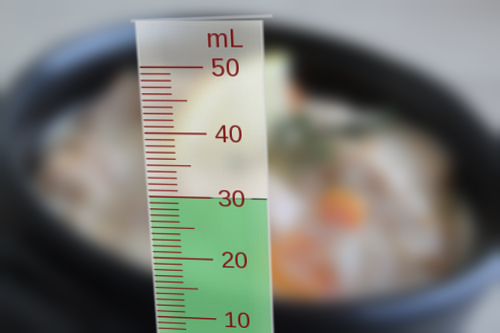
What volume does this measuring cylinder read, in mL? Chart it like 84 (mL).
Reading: 30 (mL)
